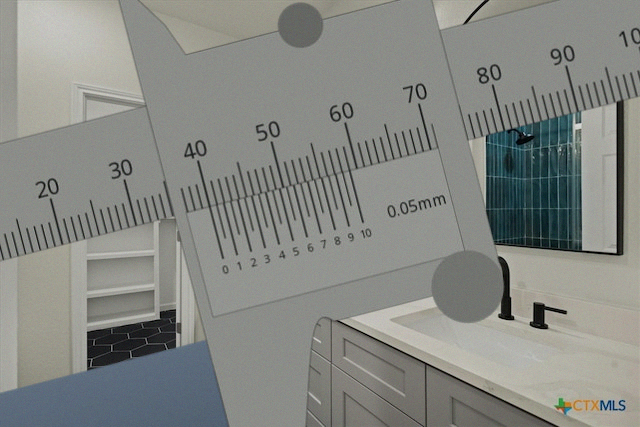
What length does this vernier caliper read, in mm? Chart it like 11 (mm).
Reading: 40.0 (mm)
